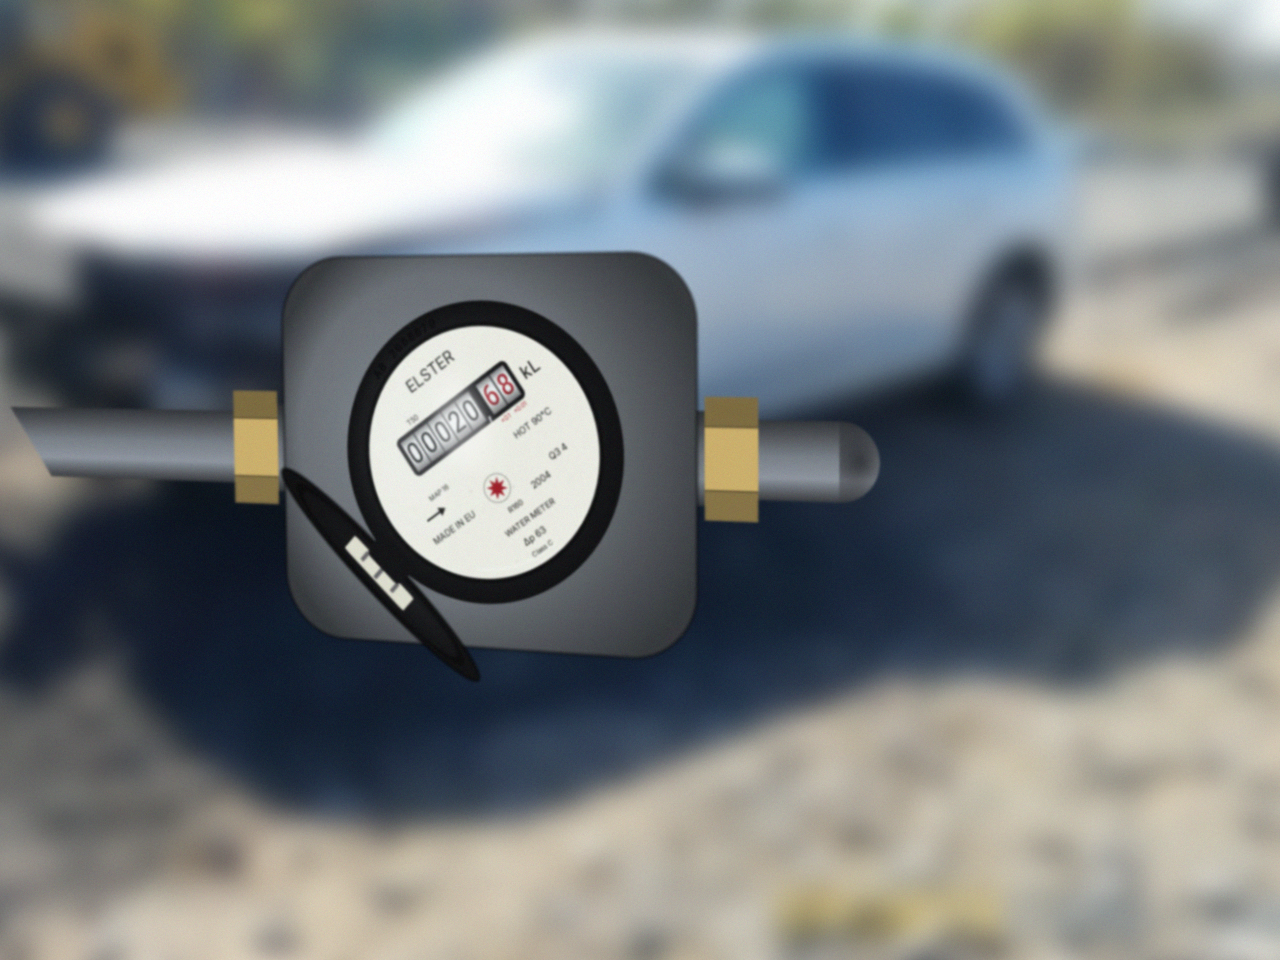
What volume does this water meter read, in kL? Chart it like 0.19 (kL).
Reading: 20.68 (kL)
